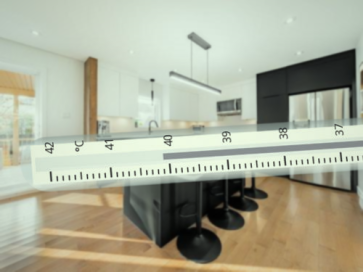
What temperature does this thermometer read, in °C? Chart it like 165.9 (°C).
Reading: 40.1 (°C)
